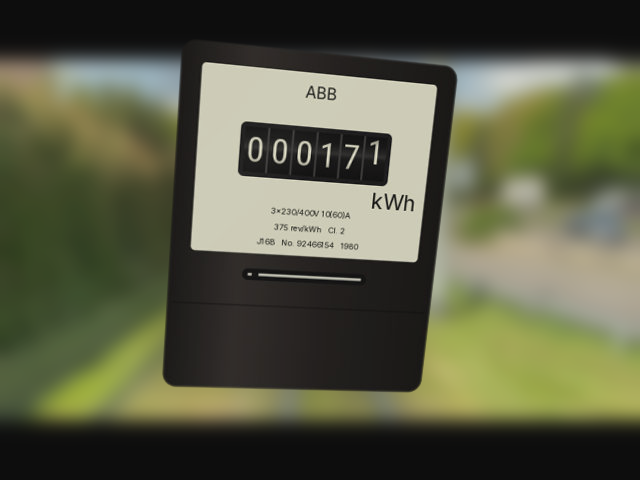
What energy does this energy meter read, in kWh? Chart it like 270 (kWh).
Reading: 171 (kWh)
